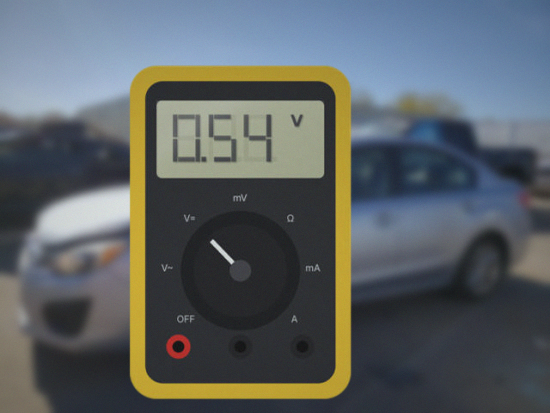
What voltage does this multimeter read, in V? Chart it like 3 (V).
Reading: 0.54 (V)
